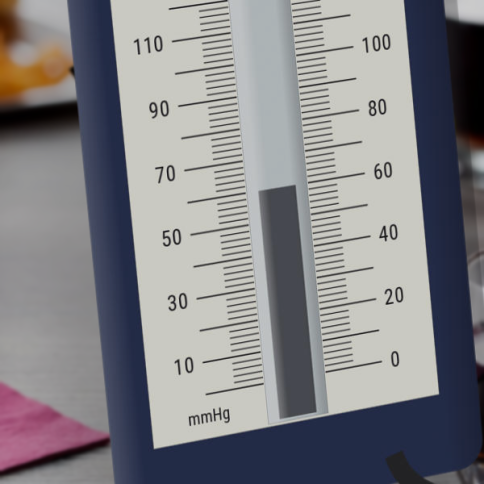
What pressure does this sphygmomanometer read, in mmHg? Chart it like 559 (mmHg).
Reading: 60 (mmHg)
